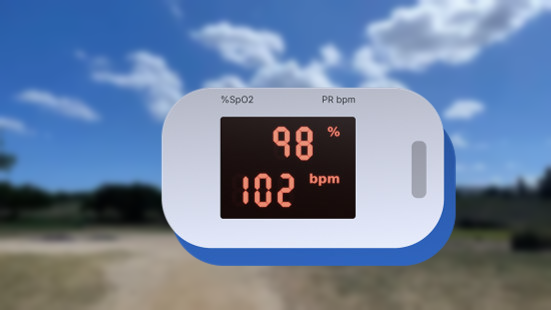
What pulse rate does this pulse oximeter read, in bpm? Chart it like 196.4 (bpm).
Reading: 102 (bpm)
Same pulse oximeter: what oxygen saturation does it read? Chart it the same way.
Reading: 98 (%)
